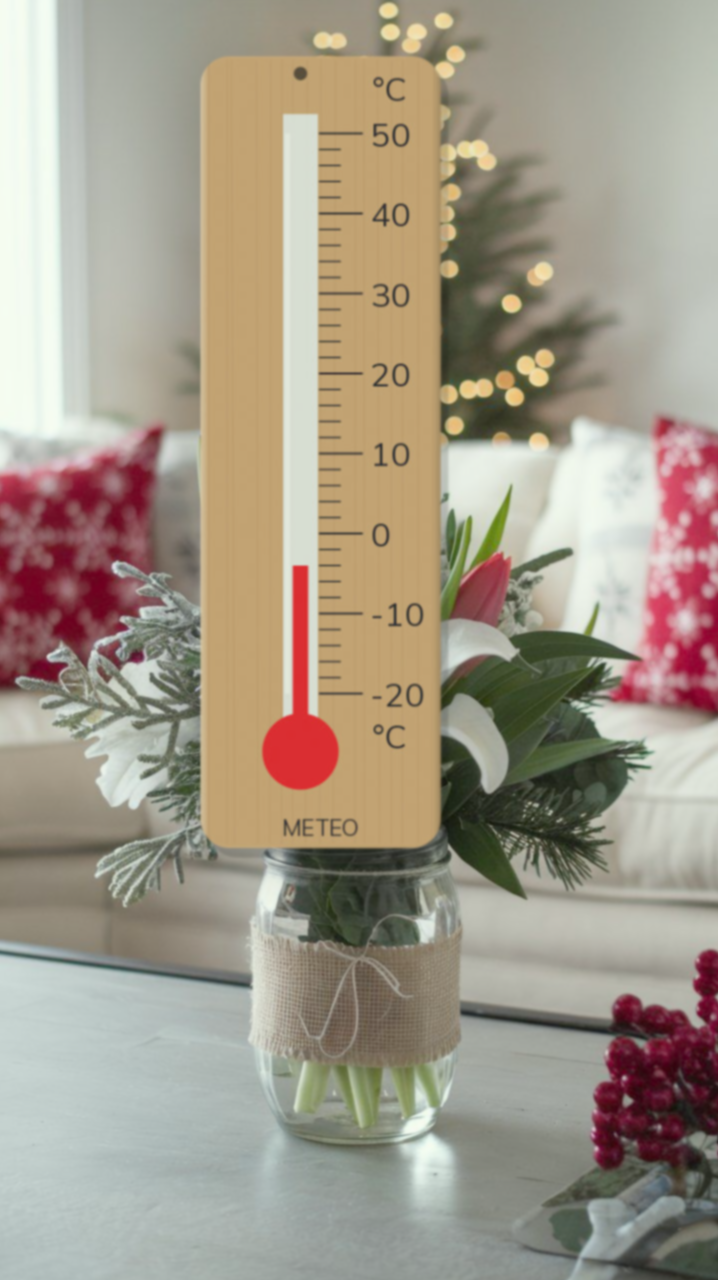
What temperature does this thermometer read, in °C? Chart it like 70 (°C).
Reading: -4 (°C)
